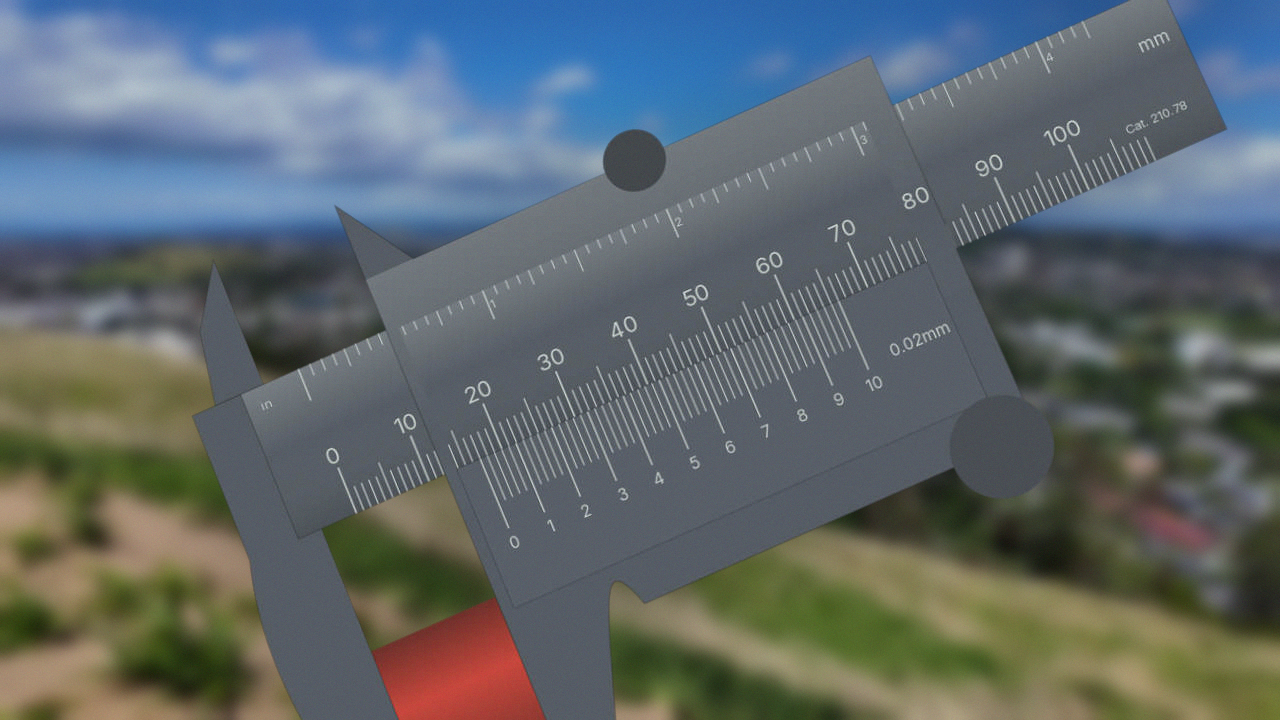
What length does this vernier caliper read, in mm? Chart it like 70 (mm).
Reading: 17.0 (mm)
